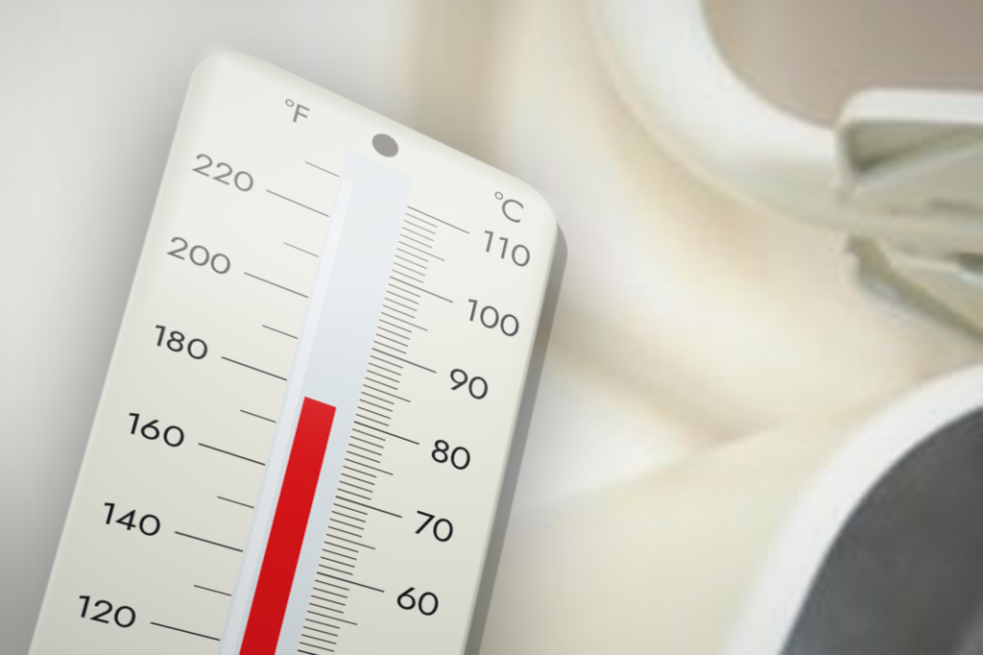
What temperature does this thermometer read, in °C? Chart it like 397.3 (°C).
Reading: 81 (°C)
